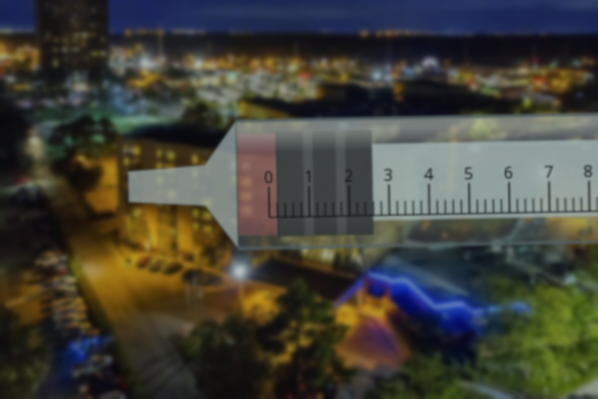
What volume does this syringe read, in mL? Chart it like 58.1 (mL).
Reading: 0.2 (mL)
